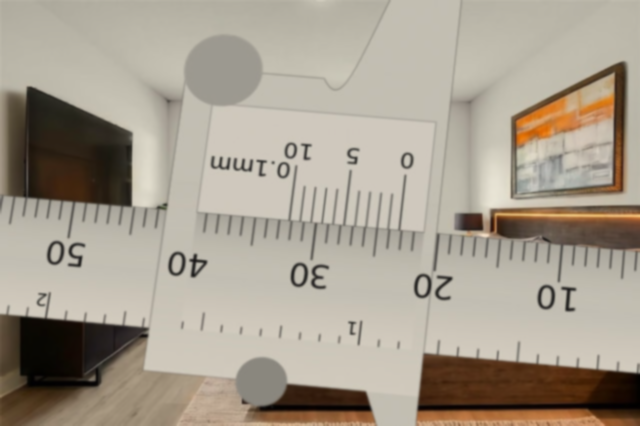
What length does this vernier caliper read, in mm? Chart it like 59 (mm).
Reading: 23.2 (mm)
